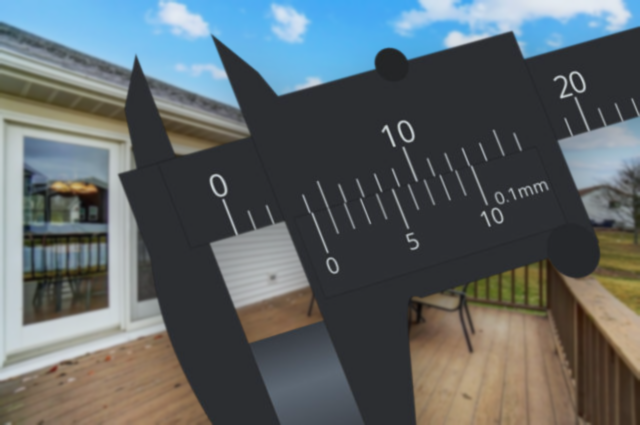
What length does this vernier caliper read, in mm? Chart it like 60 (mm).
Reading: 4.1 (mm)
